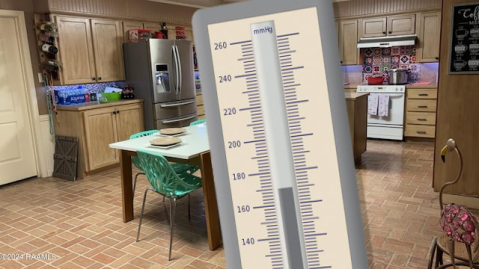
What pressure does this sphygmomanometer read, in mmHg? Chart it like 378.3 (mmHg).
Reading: 170 (mmHg)
